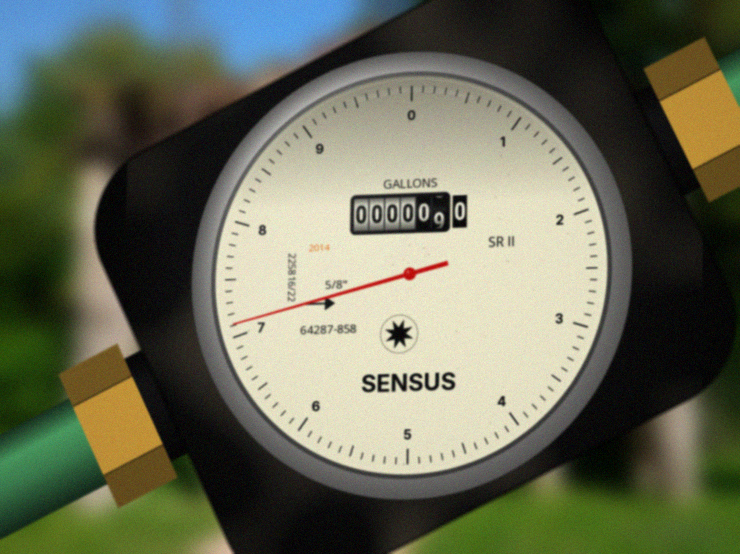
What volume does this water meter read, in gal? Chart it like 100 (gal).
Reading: 87.1 (gal)
